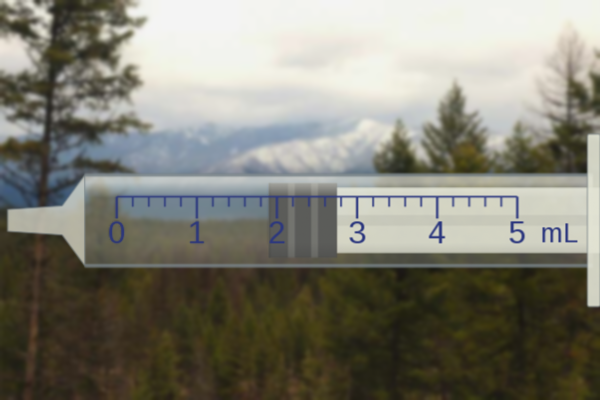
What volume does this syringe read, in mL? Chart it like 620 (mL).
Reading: 1.9 (mL)
